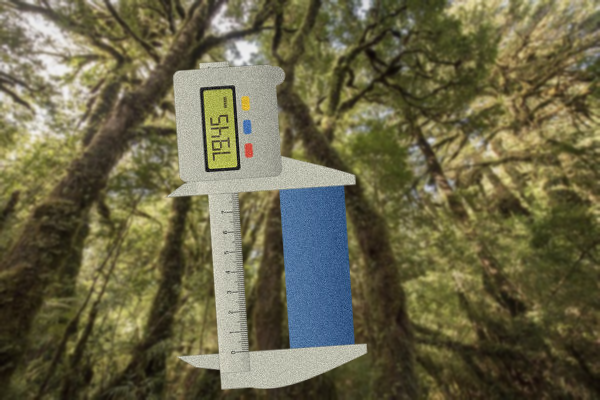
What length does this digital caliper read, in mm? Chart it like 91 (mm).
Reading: 79.45 (mm)
